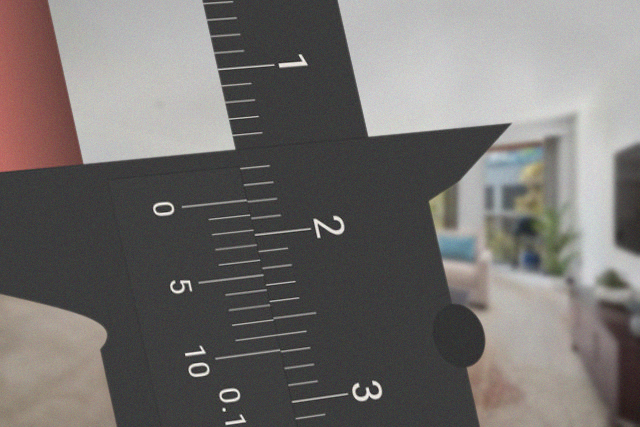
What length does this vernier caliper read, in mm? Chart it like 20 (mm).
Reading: 17.9 (mm)
